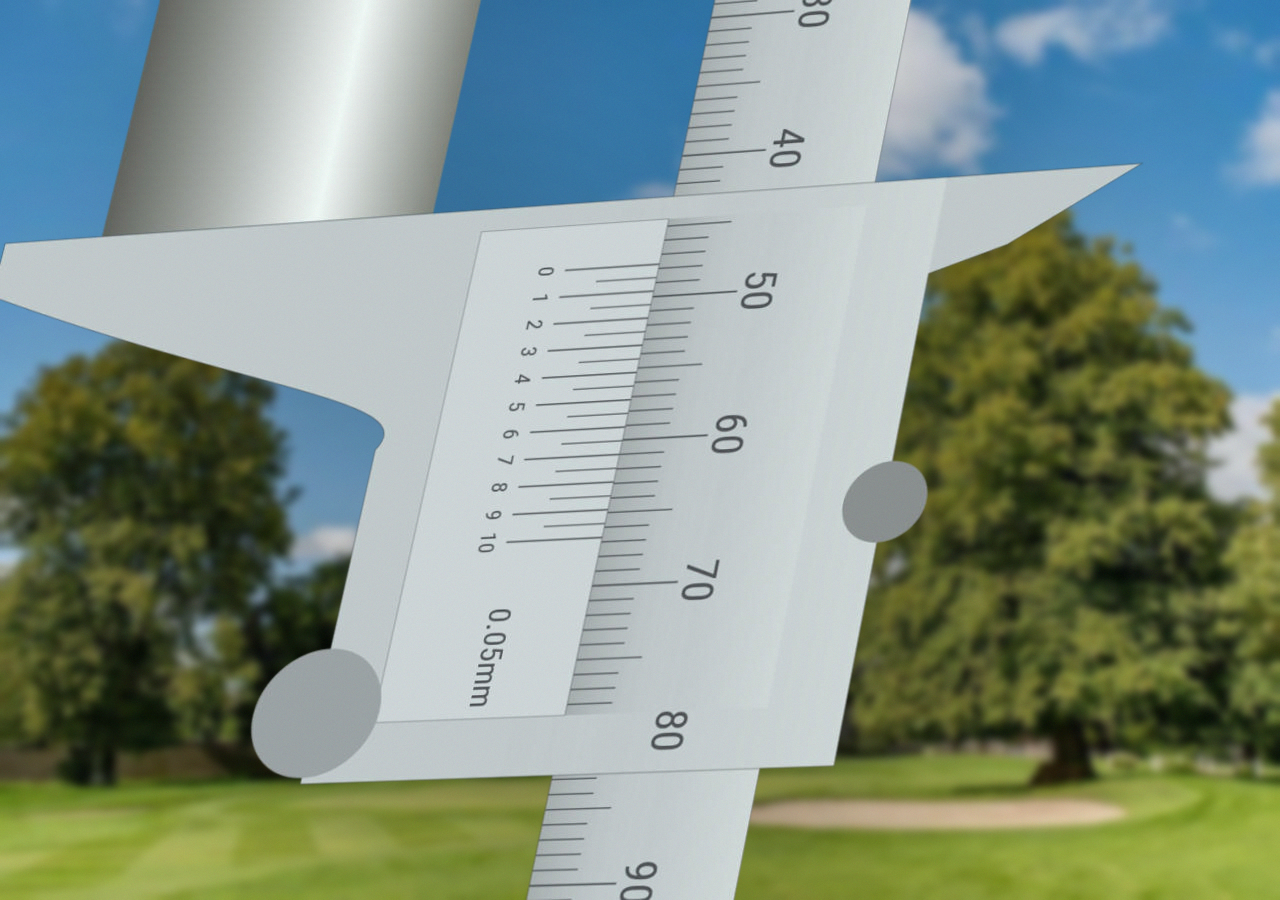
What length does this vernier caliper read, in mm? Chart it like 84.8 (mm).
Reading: 47.7 (mm)
